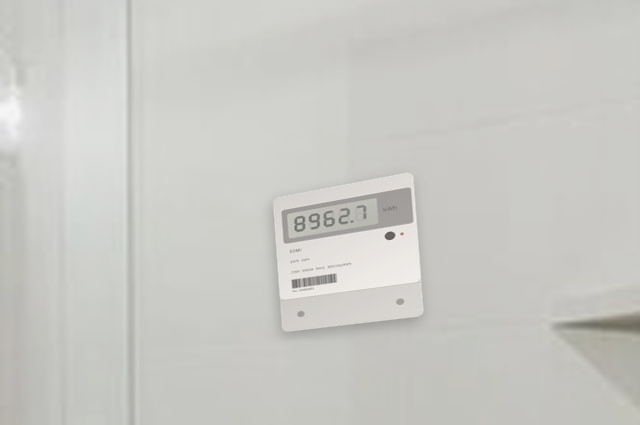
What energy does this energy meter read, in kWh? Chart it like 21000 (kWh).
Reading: 8962.7 (kWh)
